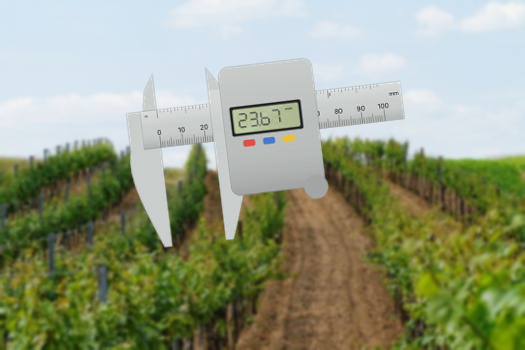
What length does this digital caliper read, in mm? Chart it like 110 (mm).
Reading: 23.67 (mm)
